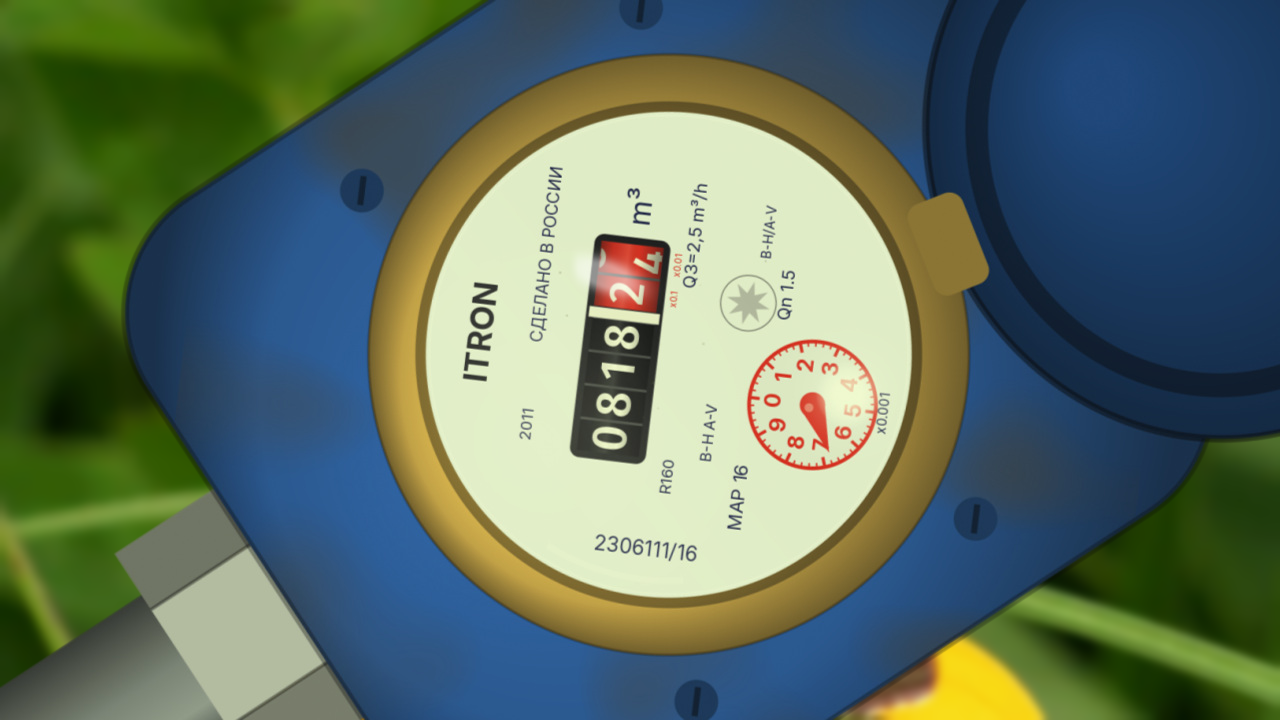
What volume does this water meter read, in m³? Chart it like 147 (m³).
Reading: 818.236 (m³)
